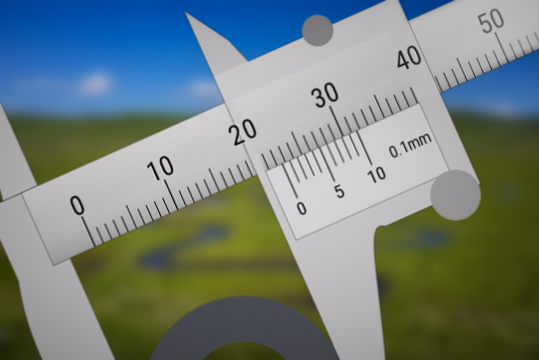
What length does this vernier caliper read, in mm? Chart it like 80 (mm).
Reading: 22.6 (mm)
